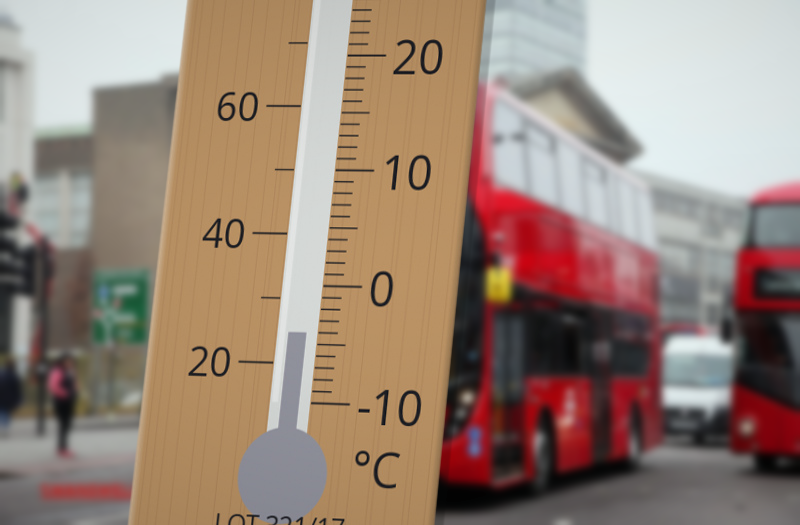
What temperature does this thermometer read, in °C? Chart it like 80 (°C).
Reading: -4 (°C)
